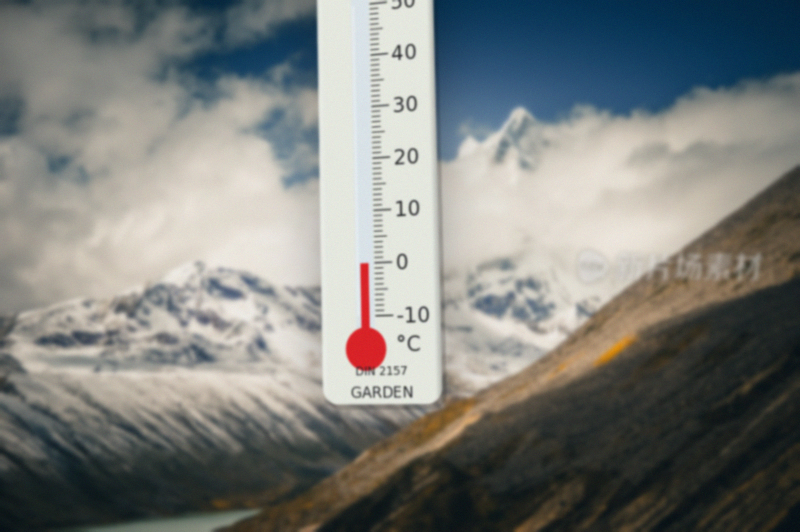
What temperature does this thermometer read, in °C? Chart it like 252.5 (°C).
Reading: 0 (°C)
